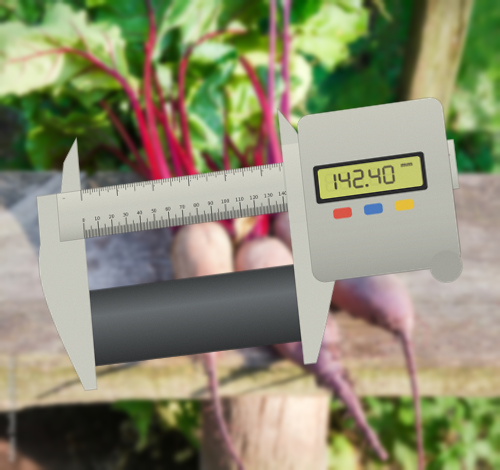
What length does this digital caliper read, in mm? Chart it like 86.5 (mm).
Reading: 142.40 (mm)
